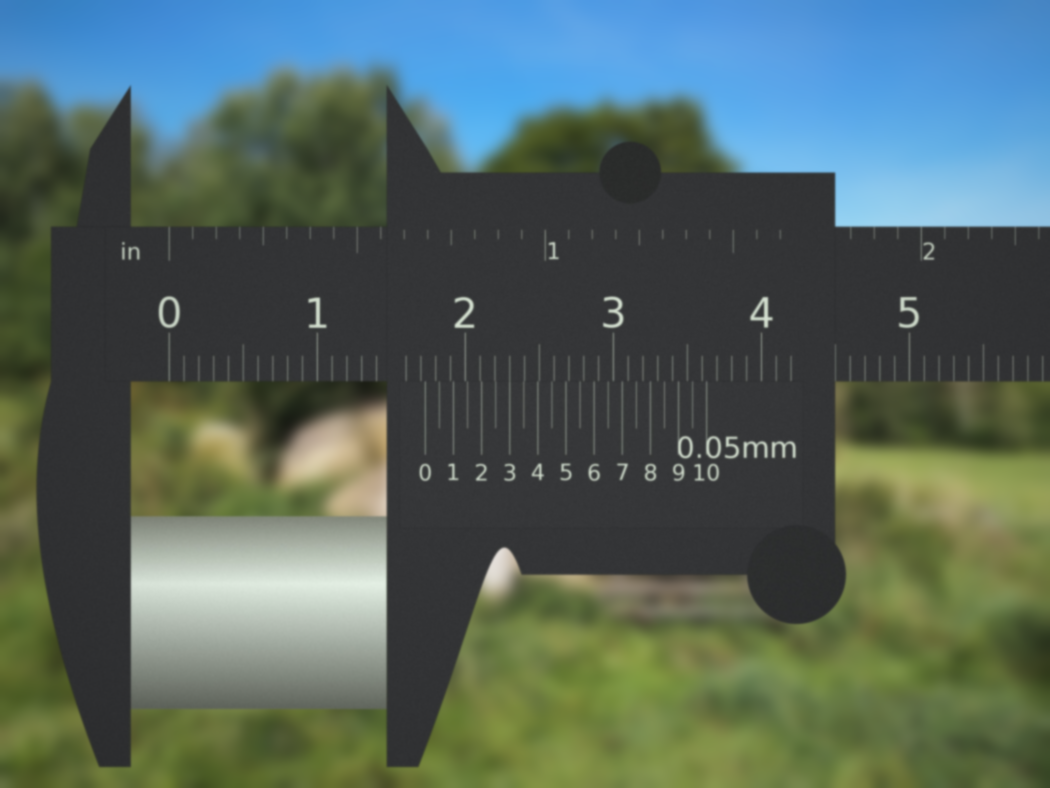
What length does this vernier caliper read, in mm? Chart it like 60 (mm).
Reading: 17.3 (mm)
